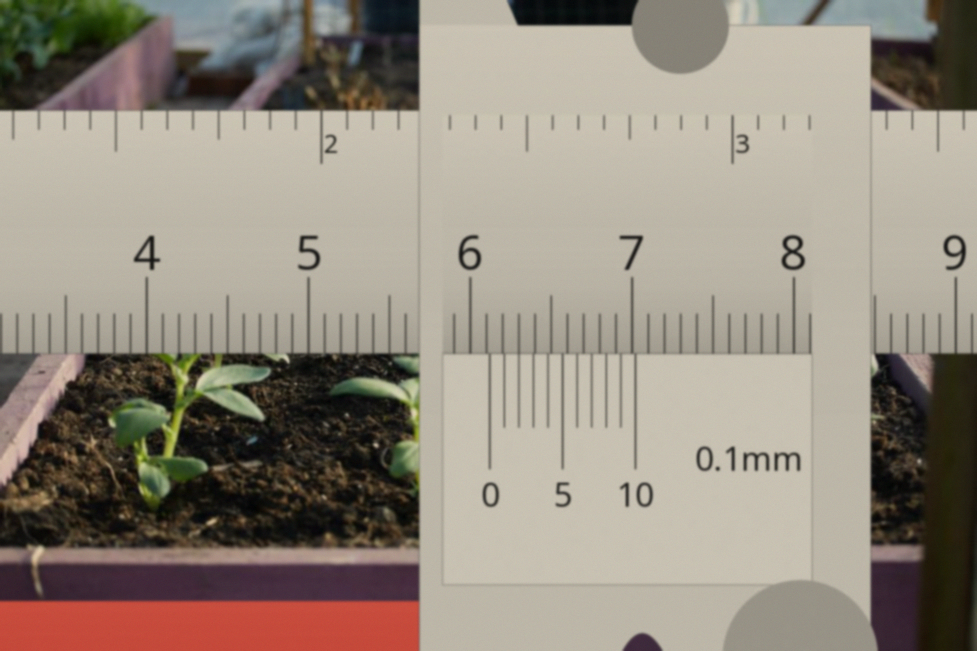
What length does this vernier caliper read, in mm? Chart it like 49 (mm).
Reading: 61.2 (mm)
